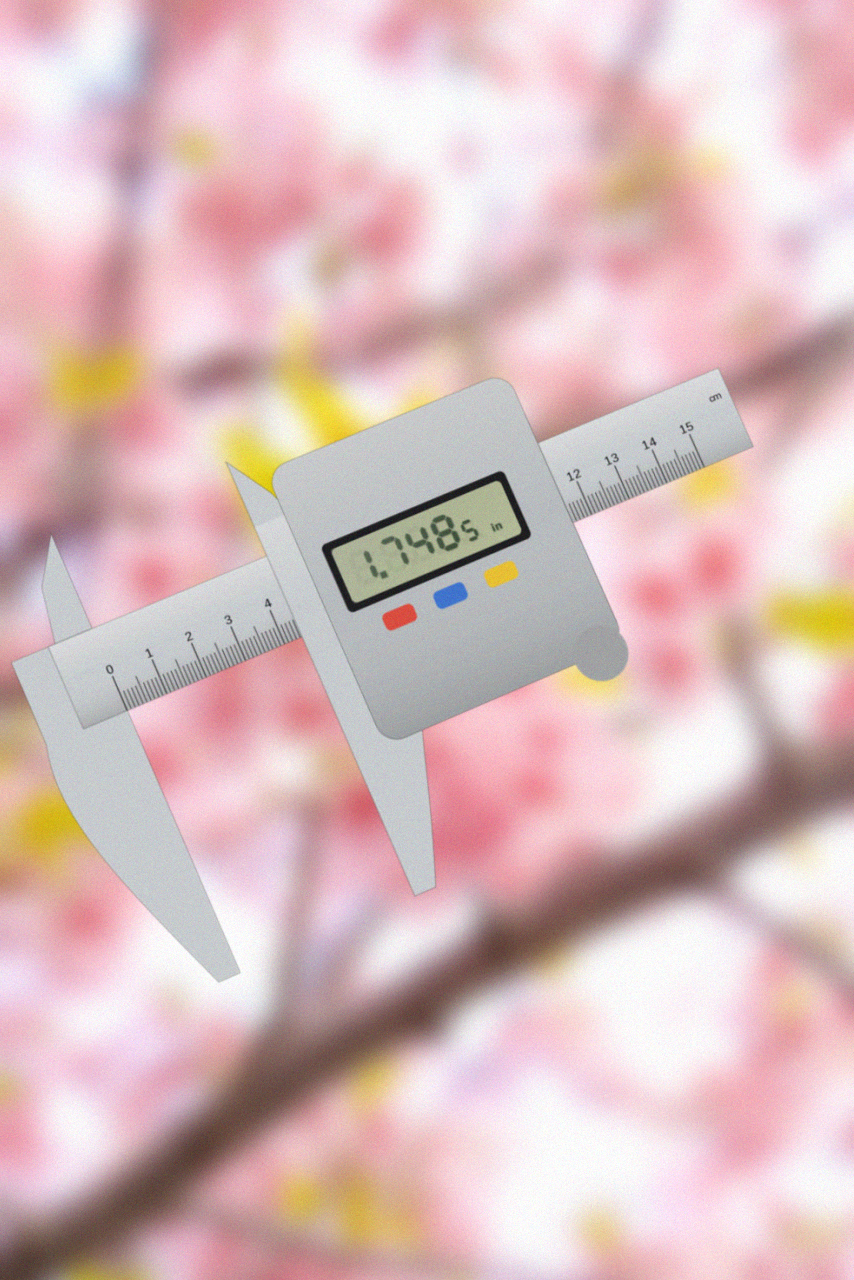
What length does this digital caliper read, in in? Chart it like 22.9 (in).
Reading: 1.7485 (in)
